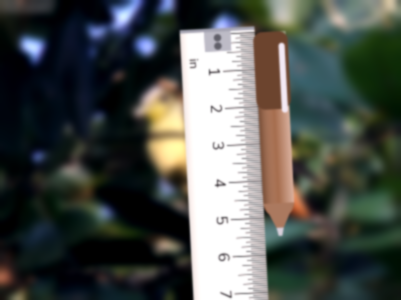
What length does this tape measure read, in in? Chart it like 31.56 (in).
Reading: 5.5 (in)
